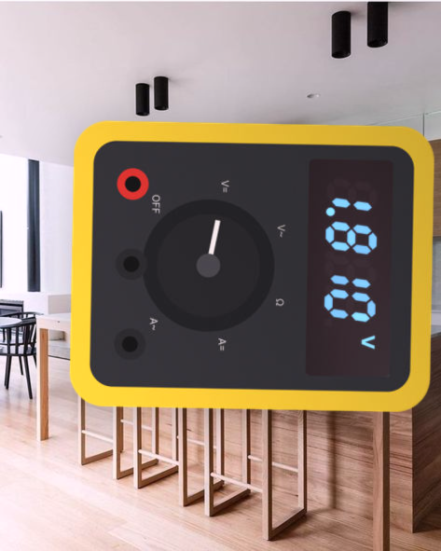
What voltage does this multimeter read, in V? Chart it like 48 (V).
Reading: 1.810 (V)
